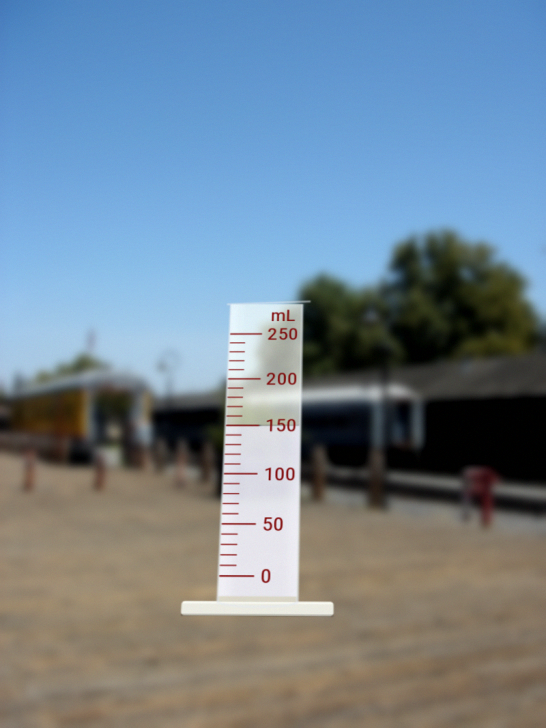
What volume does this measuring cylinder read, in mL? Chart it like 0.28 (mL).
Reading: 150 (mL)
